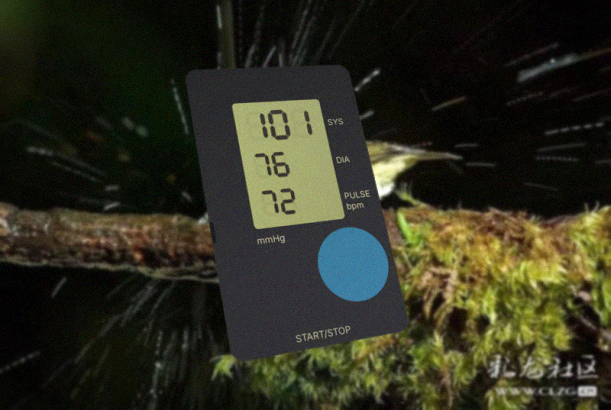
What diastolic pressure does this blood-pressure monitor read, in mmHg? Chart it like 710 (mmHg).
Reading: 76 (mmHg)
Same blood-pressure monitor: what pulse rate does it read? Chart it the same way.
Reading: 72 (bpm)
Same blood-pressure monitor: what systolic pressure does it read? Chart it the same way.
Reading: 101 (mmHg)
